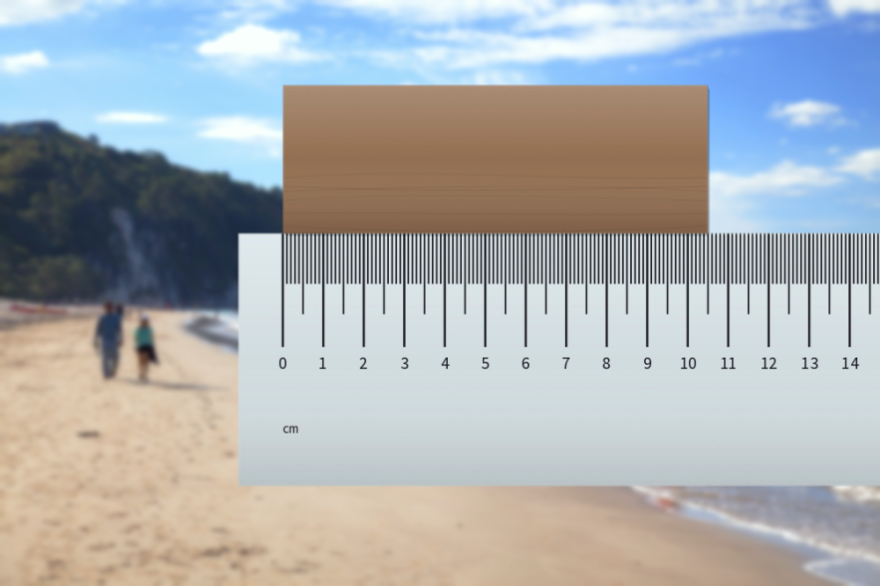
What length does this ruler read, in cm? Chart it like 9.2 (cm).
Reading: 10.5 (cm)
